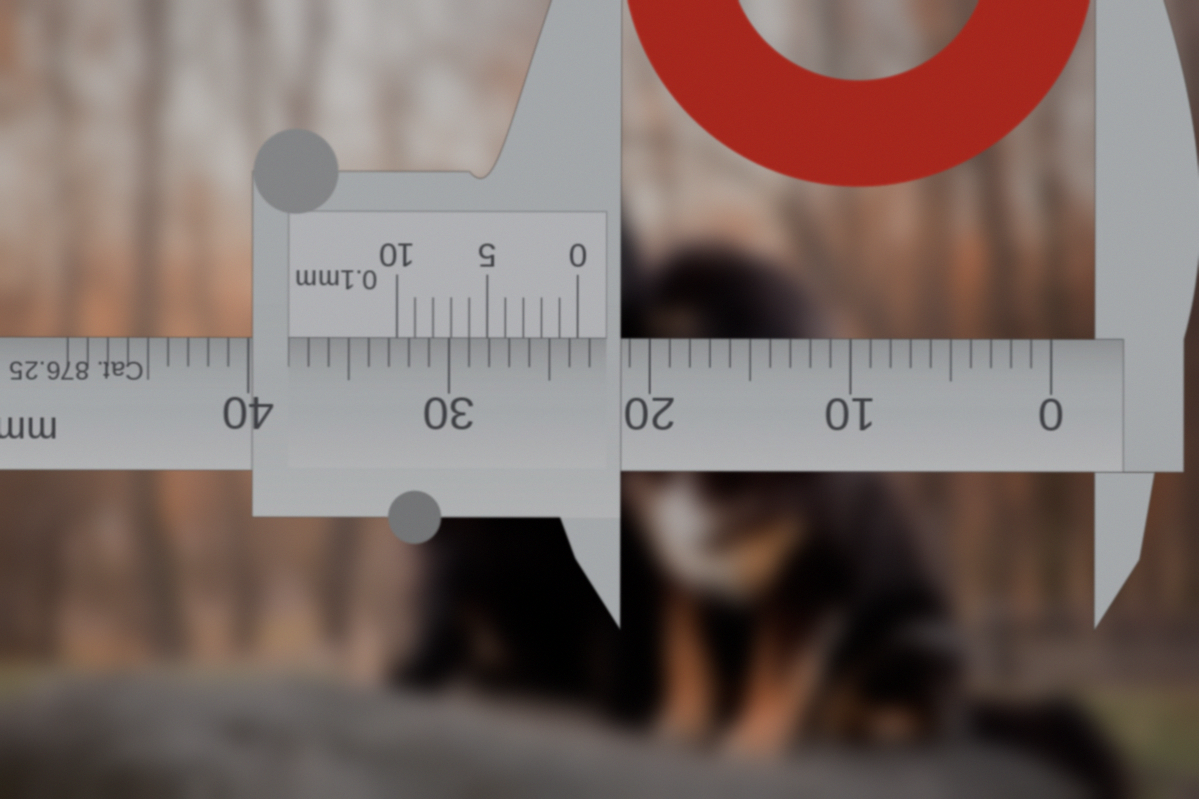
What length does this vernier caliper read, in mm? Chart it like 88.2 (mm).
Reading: 23.6 (mm)
